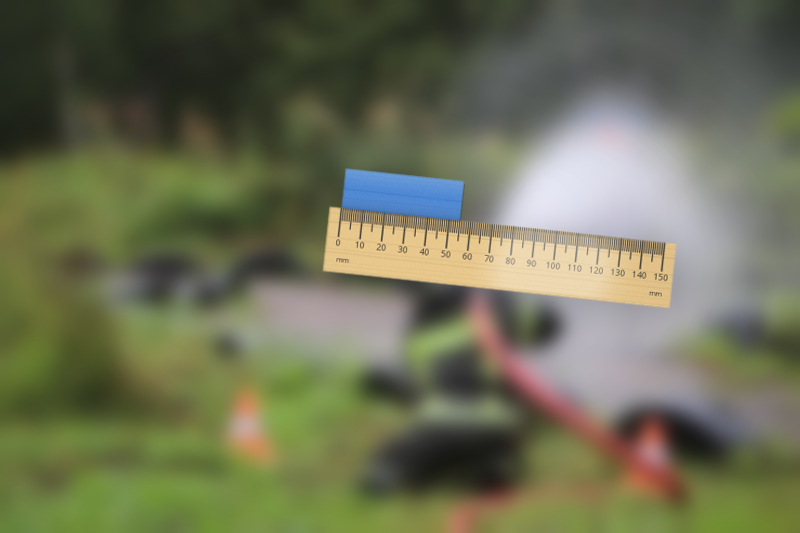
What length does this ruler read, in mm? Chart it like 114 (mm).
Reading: 55 (mm)
